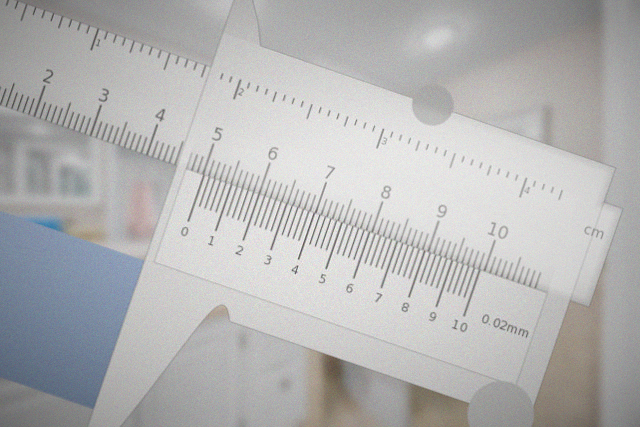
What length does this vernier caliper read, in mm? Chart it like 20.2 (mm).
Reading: 50.2 (mm)
